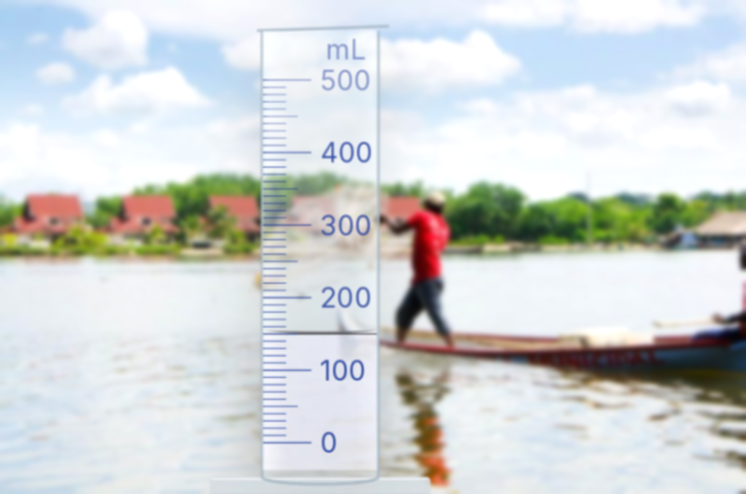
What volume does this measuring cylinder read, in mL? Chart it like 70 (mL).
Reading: 150 (mL)
